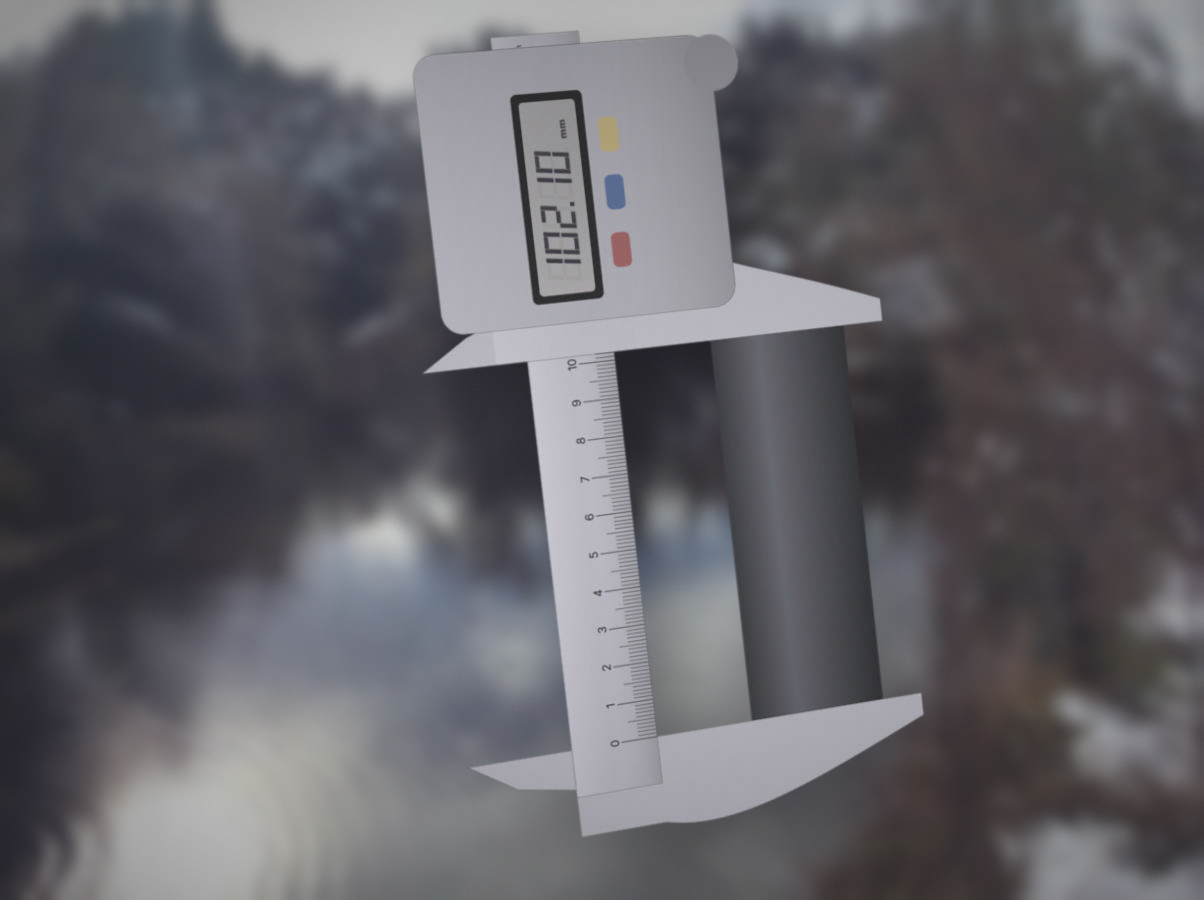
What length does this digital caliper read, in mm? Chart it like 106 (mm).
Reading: 102.10 (mm)
